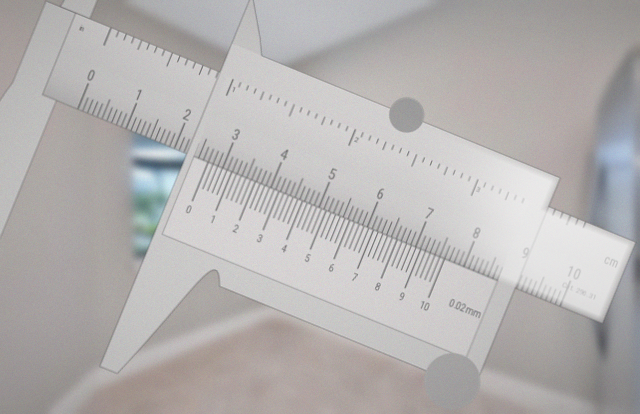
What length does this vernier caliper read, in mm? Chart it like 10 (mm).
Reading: 27.0 (mm)
